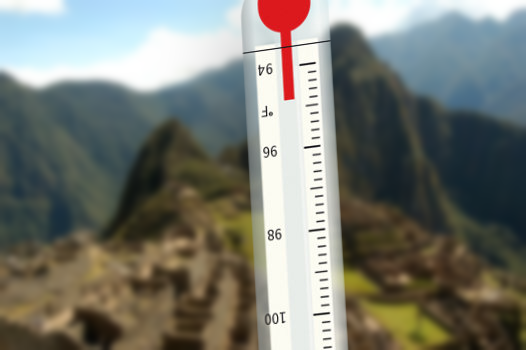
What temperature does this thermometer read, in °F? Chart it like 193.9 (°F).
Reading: 94.8 (°F)
